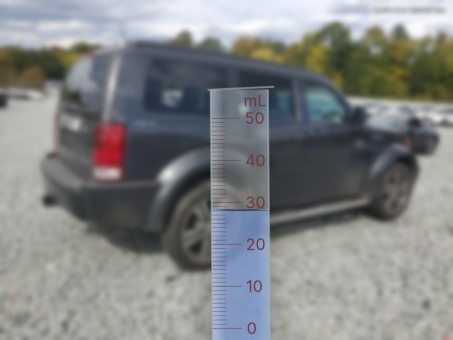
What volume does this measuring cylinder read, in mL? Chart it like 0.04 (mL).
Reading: 28 (mL)
